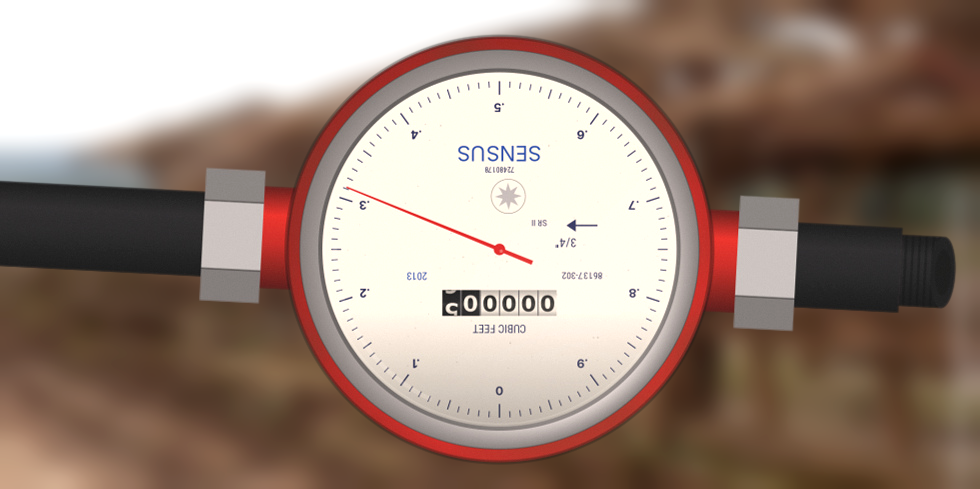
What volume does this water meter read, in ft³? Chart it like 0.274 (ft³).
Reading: 5.31 (ft³)
